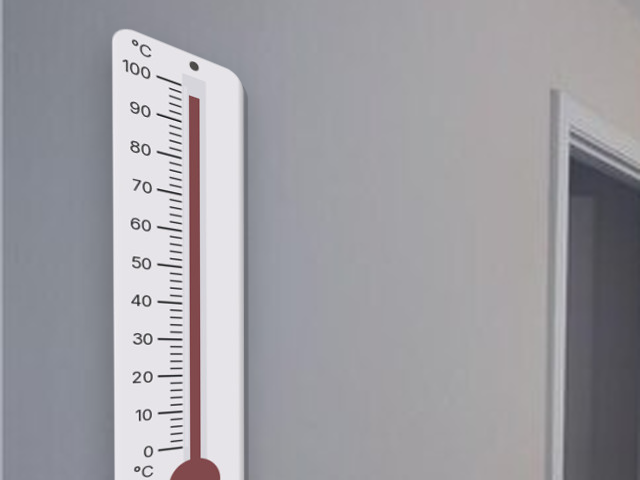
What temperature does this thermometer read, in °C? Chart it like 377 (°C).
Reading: 98 (°C)
